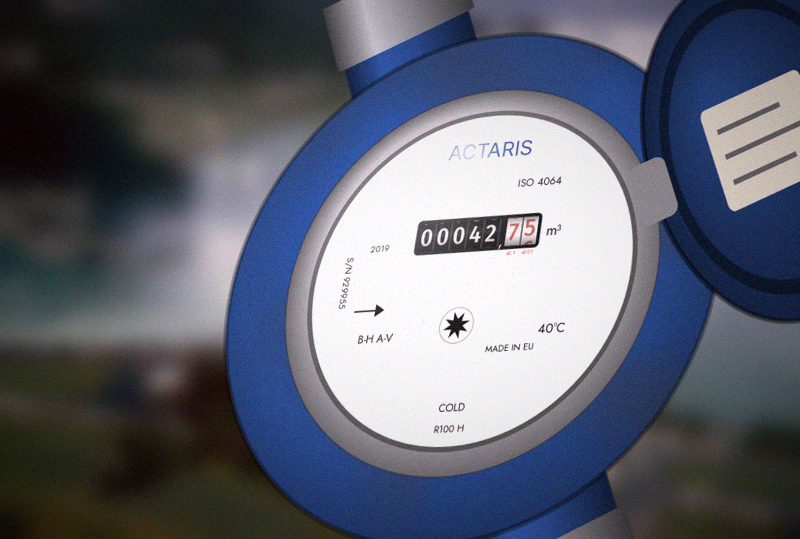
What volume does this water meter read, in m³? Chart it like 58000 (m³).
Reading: 42.75 (m³)
